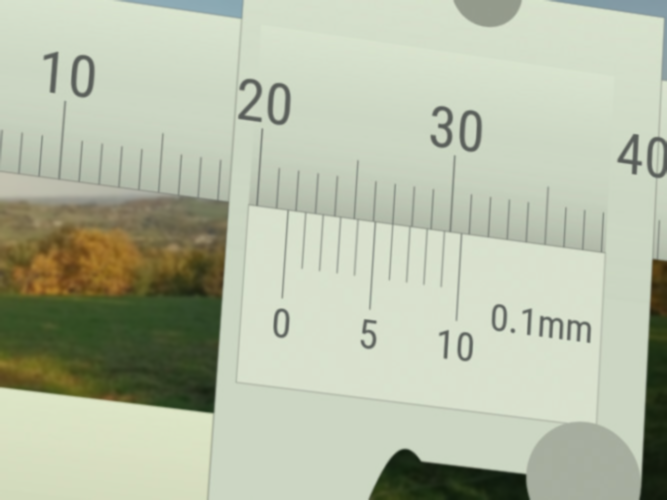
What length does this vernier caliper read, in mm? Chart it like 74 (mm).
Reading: 21.6 (mm)
